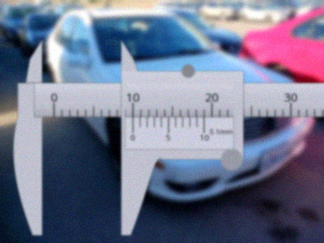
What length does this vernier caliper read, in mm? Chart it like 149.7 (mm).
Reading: 10.0 (mm)
